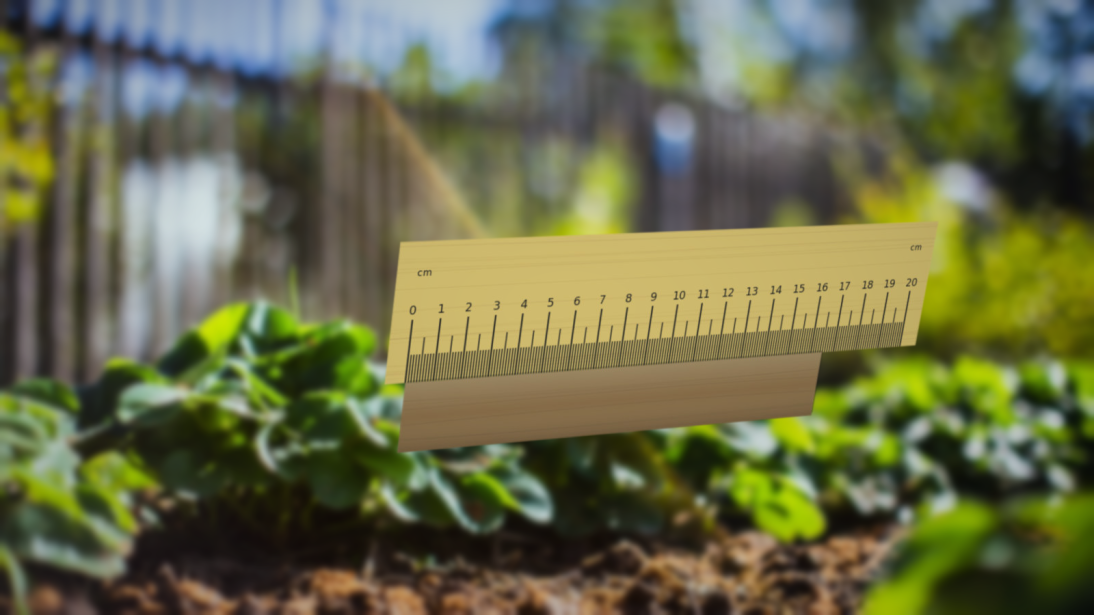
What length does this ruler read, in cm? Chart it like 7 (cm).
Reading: 16.5 (cm)
